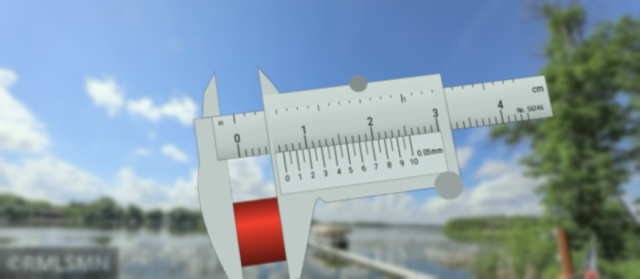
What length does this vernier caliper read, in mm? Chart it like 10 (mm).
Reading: 6.5 (mm)
